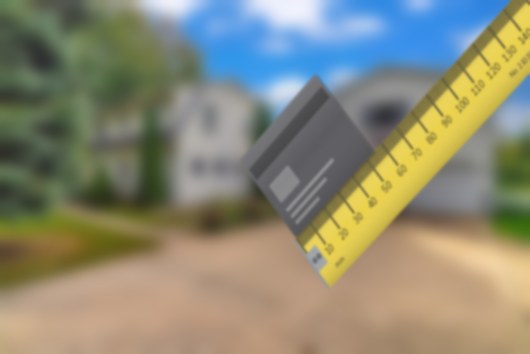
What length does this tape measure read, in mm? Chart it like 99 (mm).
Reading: 55 (mm)
